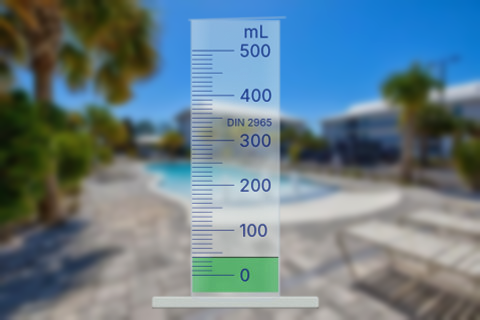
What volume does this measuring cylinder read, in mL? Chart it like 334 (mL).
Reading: 40 (mL)
